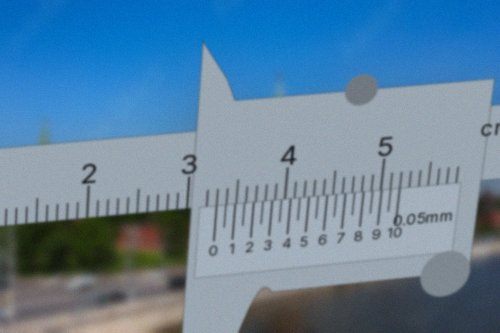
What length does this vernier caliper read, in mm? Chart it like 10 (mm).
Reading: 33.0 (mm)
